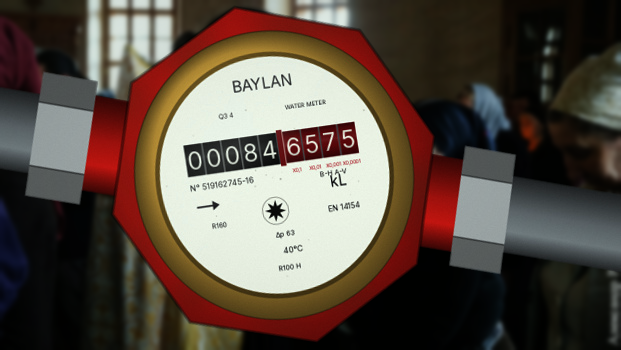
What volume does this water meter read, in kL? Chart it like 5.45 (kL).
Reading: 84.6575 (kL)
